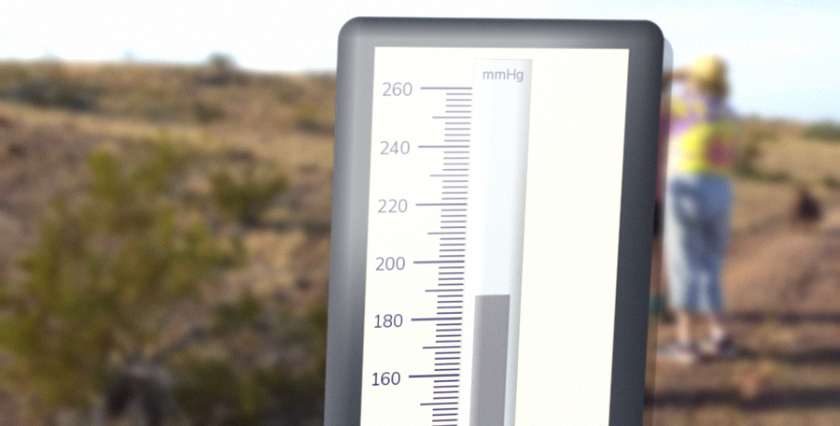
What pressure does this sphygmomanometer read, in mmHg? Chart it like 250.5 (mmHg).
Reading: 188 (mmHg)
